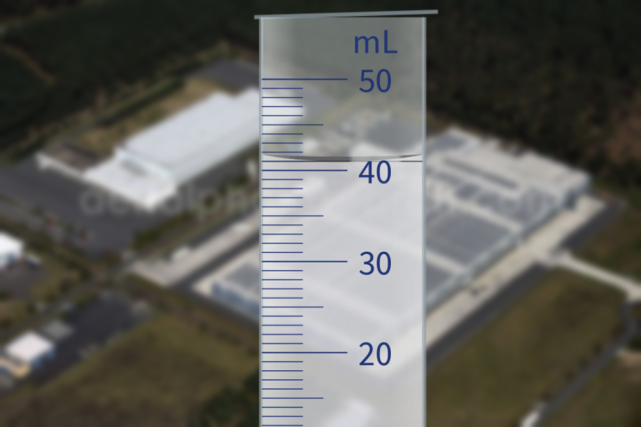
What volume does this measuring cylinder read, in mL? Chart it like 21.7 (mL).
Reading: 41 (mL)
